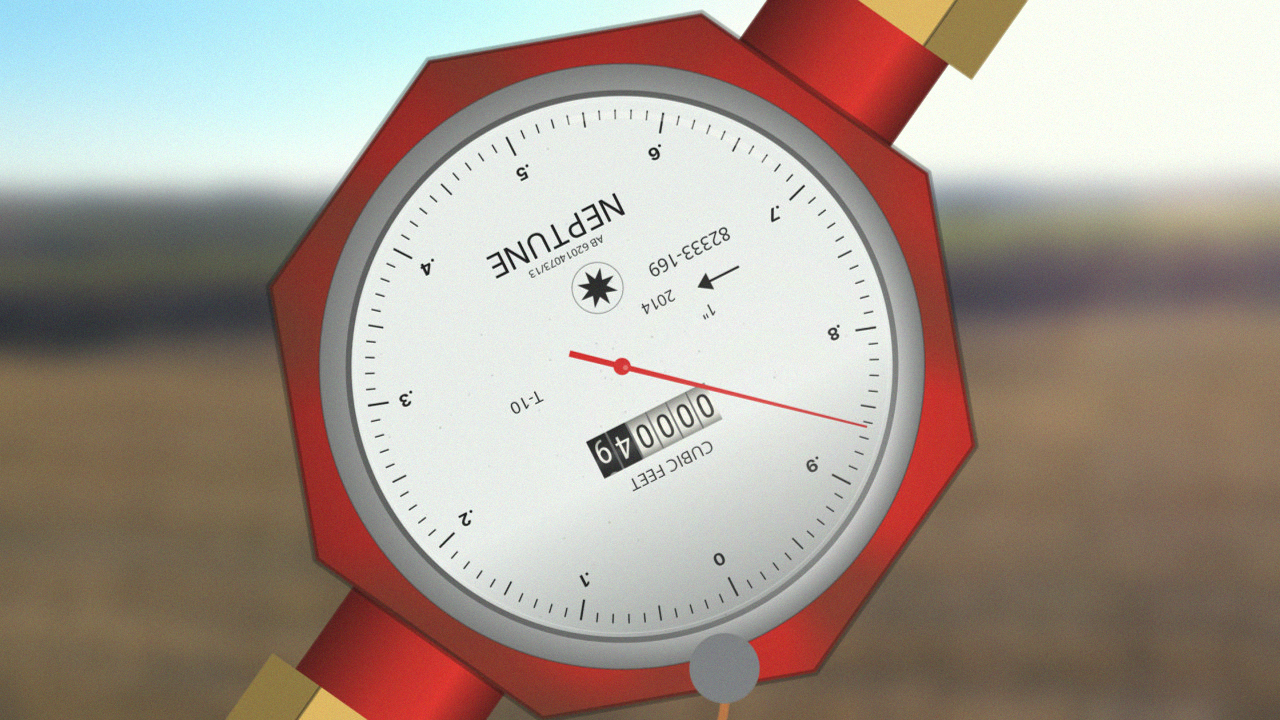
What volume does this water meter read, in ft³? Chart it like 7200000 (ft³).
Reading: 48.86 (ft³)
